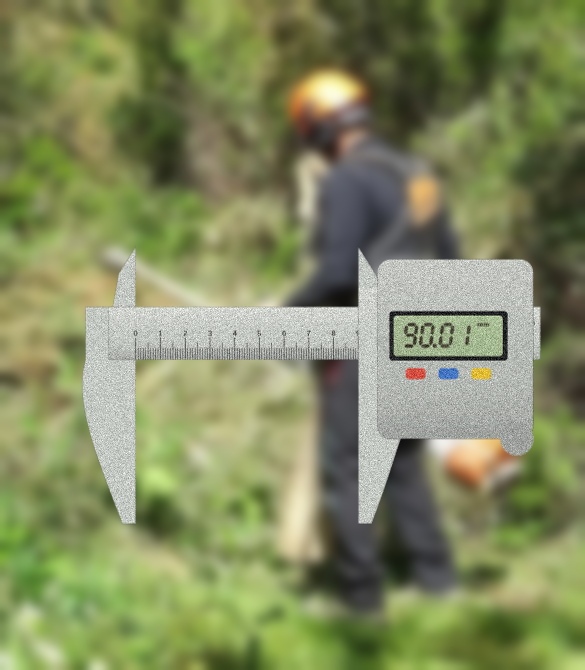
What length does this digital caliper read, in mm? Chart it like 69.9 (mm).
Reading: 90.01 (mm)
